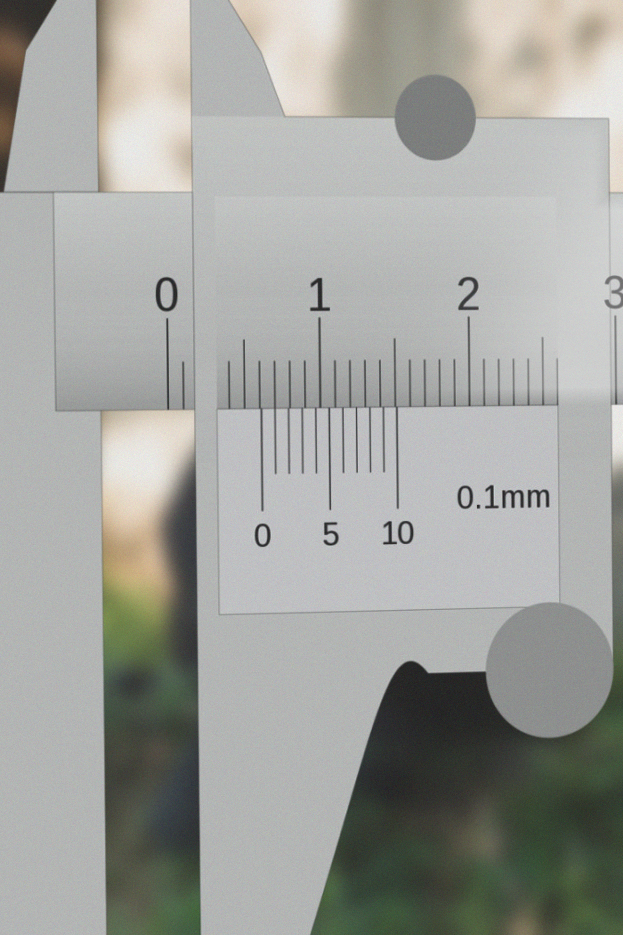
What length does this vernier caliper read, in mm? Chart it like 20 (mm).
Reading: 6.1 (mm)
